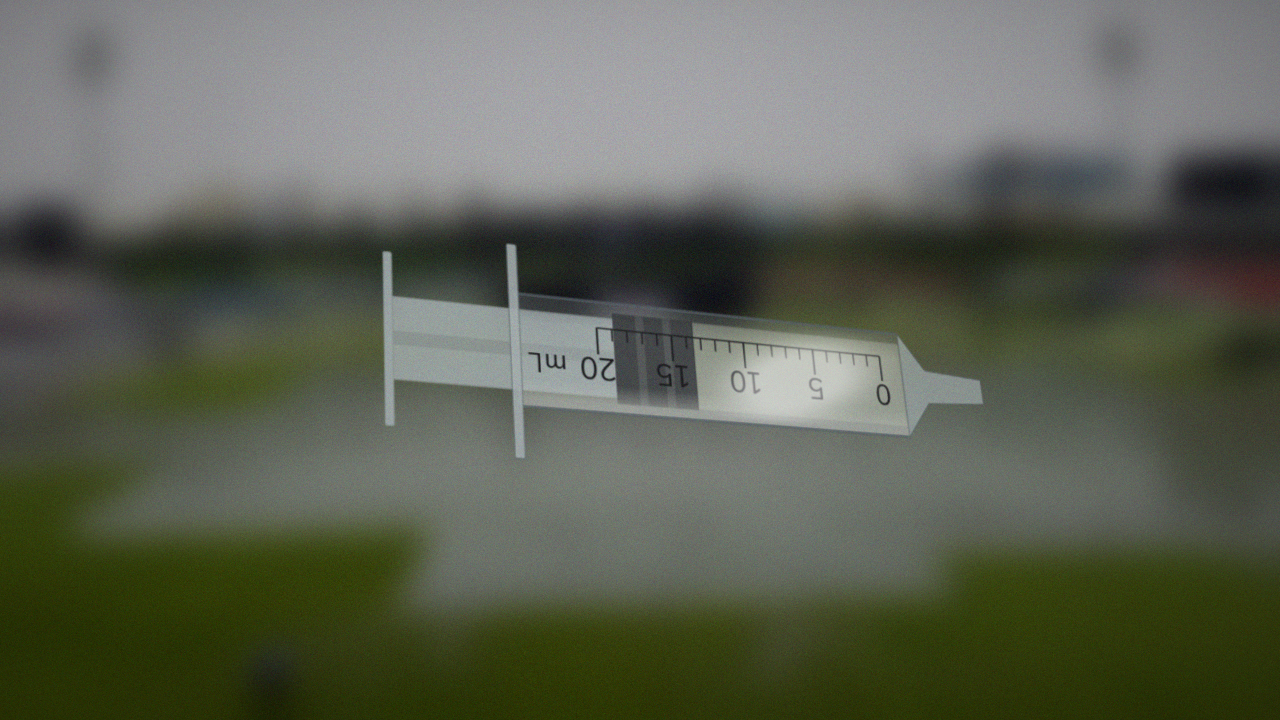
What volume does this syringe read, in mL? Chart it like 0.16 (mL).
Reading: 13.5 (mL)
